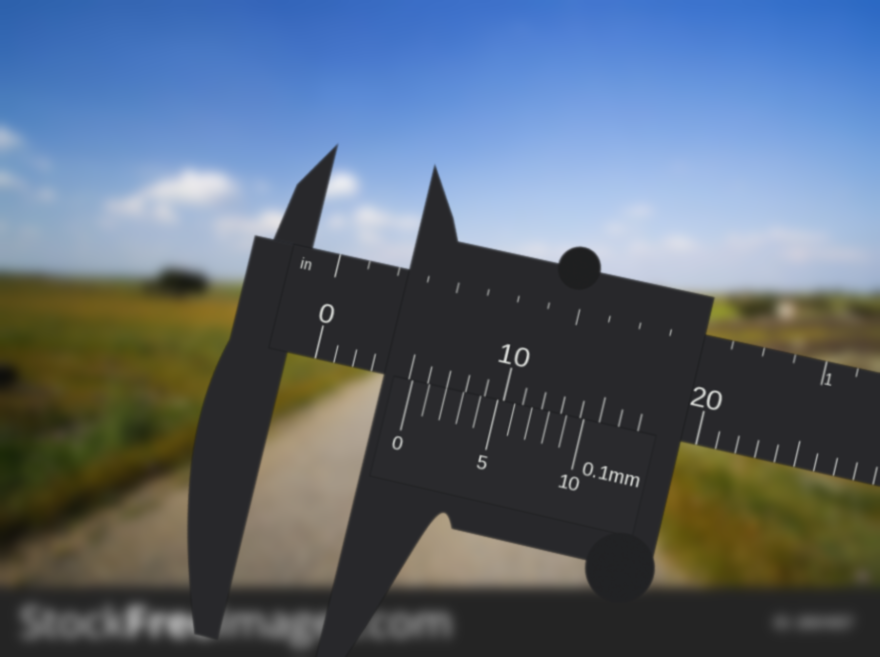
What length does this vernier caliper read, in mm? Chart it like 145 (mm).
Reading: 5.2 (mm)
